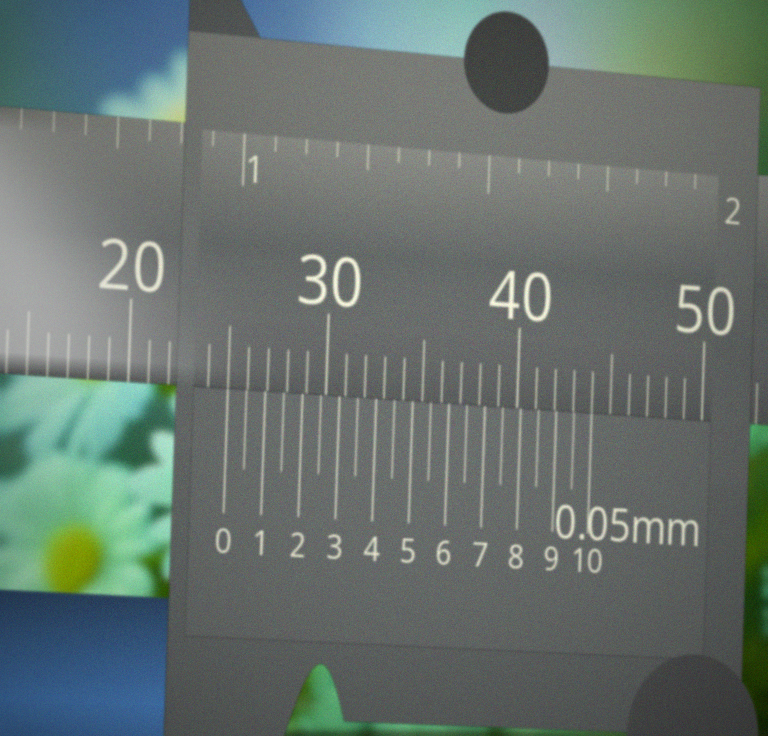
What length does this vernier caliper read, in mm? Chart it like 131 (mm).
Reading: 25.0 (mm)
